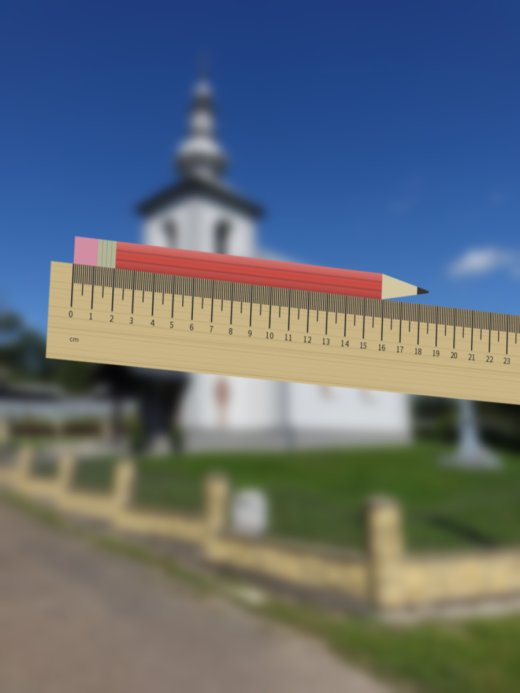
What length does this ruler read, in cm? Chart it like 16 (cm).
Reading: 18.5 (cm)
